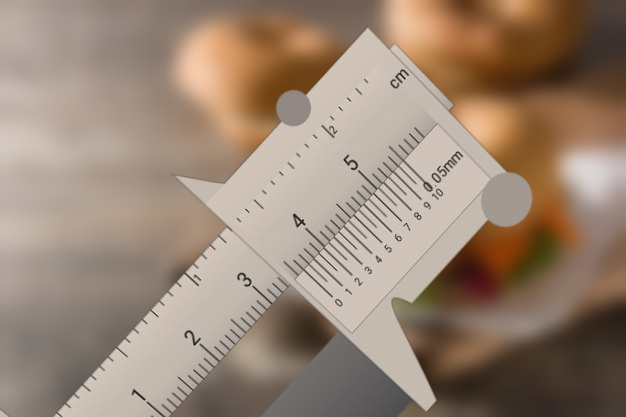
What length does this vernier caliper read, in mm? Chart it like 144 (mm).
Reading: 36.0 (mm)
